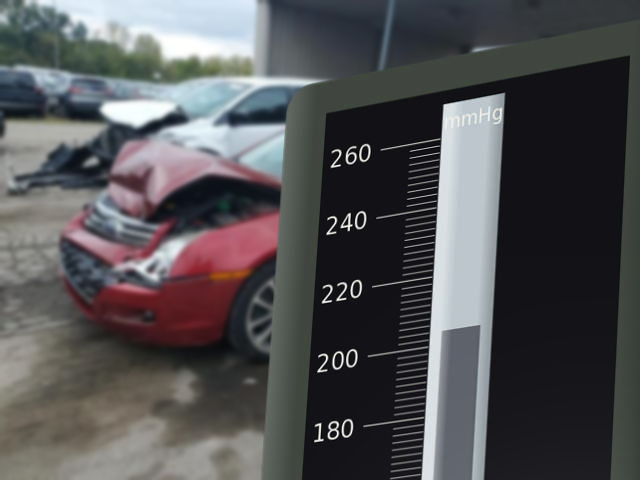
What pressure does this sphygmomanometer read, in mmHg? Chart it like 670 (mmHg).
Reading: 204 (mmHg)
